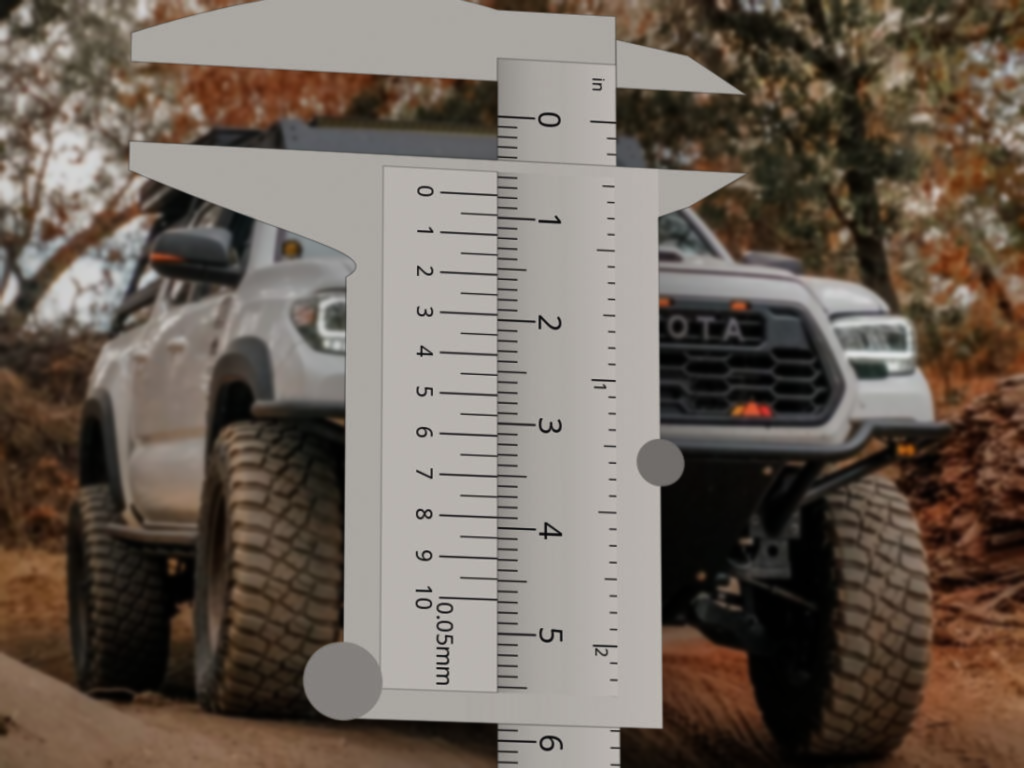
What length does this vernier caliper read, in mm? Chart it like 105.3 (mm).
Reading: 7.8 (mm)
